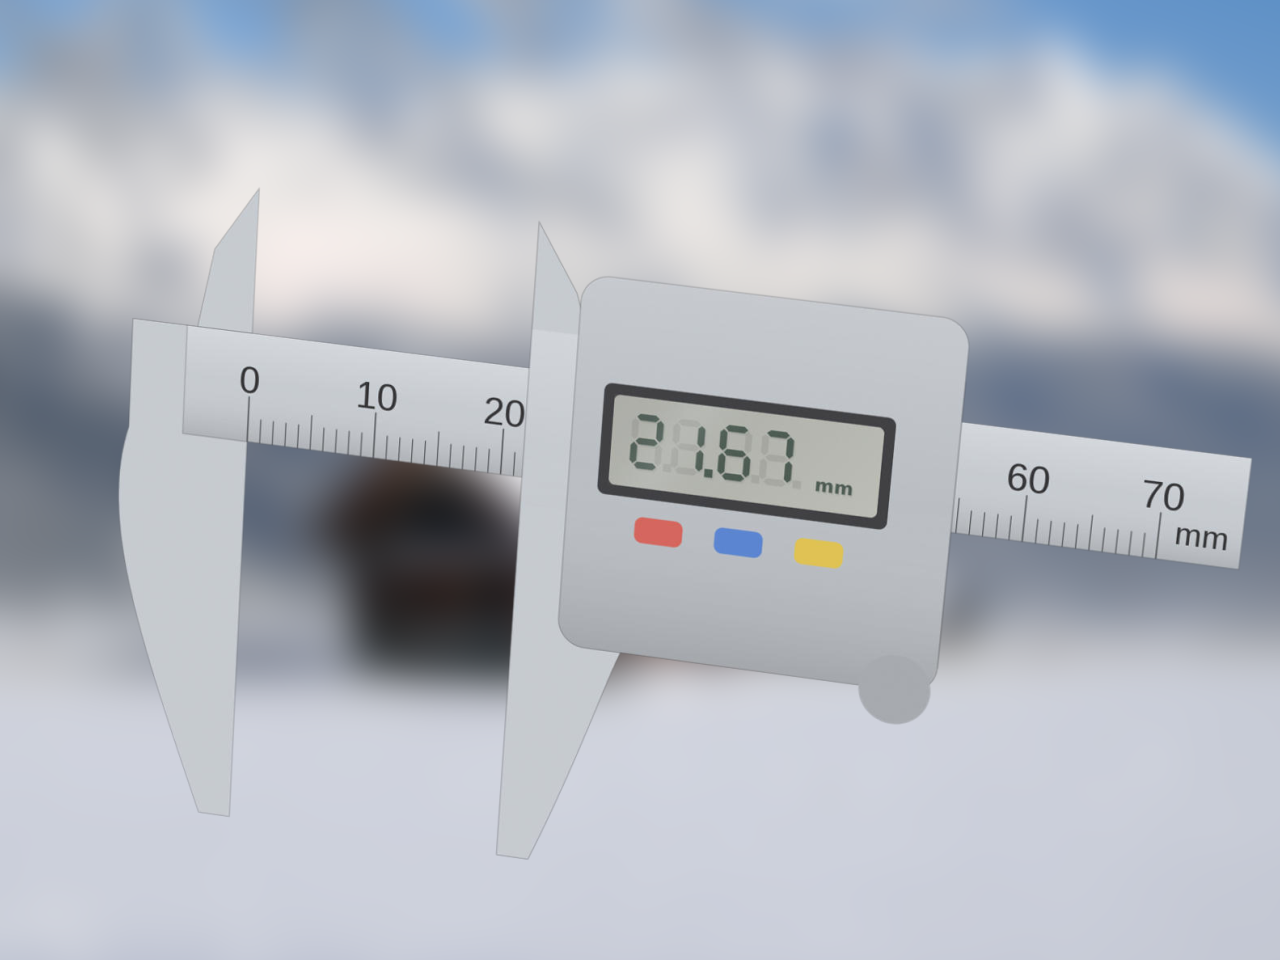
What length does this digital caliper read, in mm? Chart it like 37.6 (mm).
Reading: 21.67 (mm)
